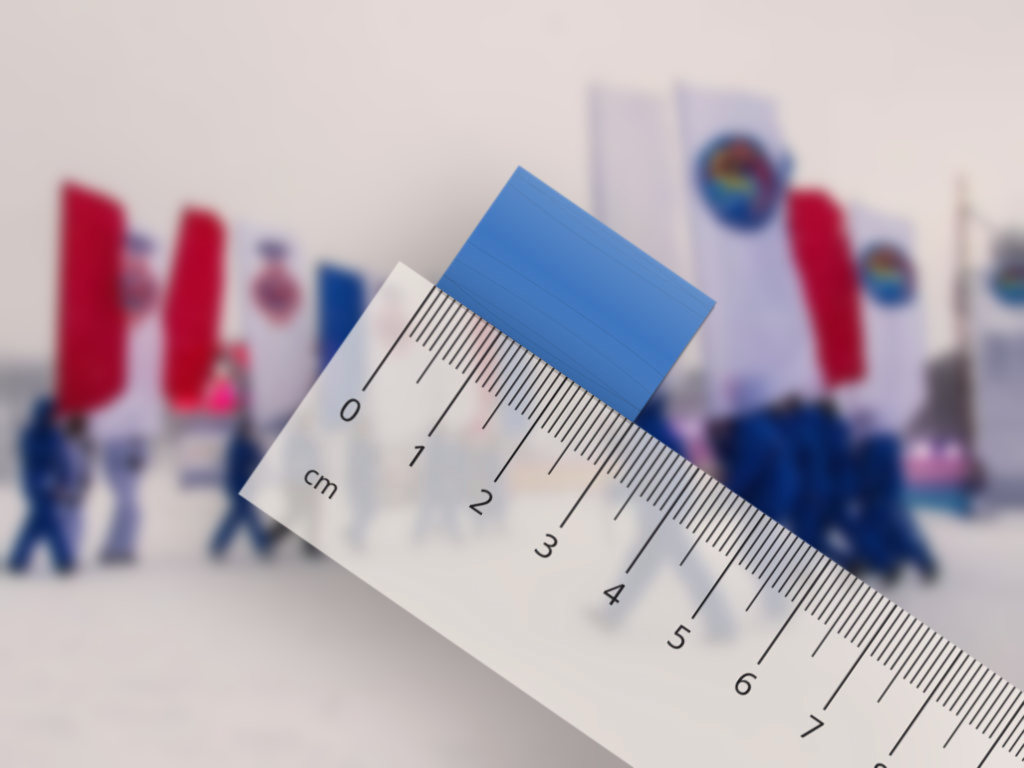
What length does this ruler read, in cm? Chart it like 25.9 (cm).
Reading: 3 (cm)
